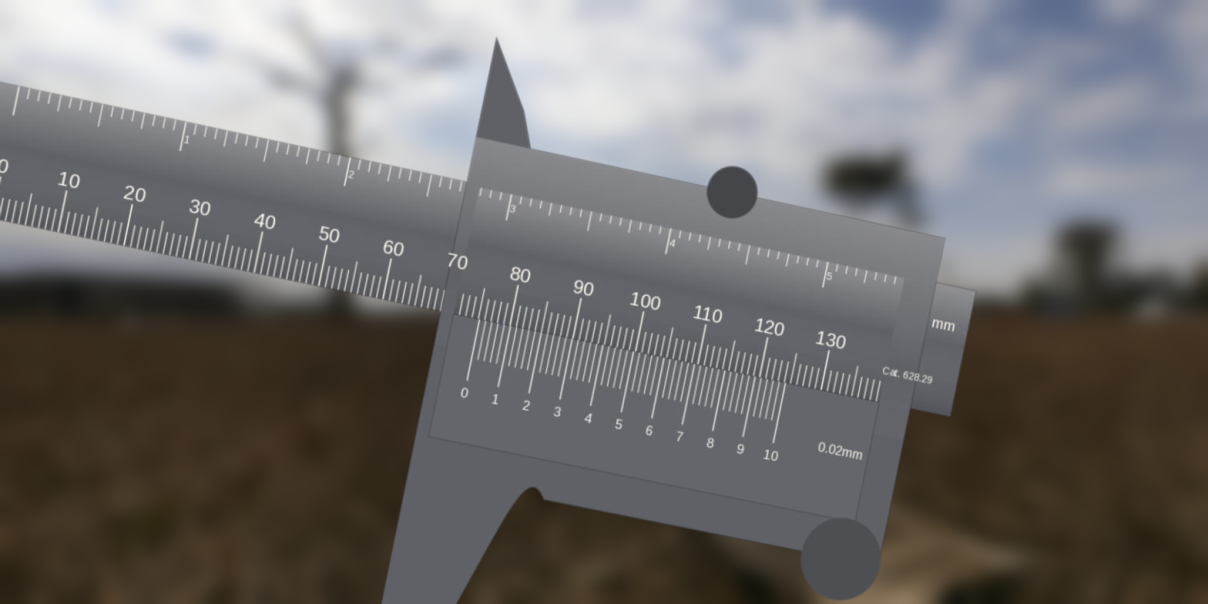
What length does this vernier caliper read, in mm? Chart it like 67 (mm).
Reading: 75.2 (mm)
